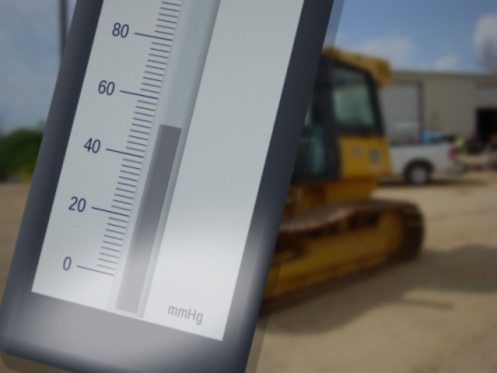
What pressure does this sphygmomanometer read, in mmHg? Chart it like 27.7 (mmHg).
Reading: 52 (mmHg)
